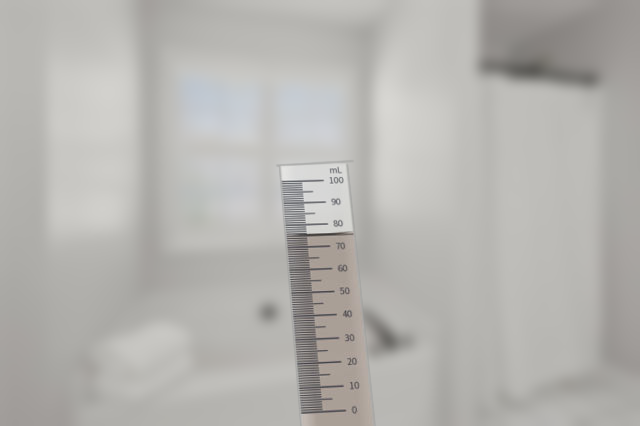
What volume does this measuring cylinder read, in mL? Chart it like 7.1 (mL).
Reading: 75 (mL)
